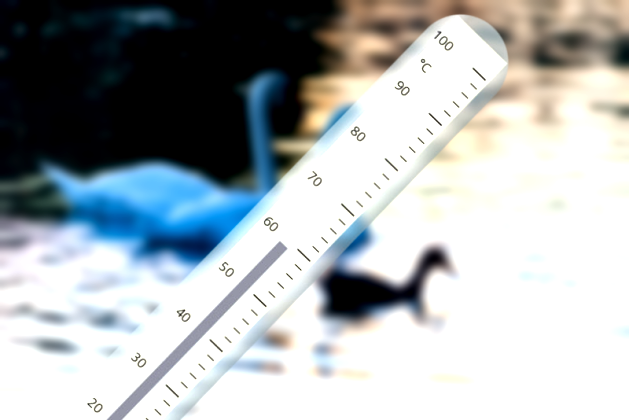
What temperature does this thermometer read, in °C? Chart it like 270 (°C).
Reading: 59 (°C)
